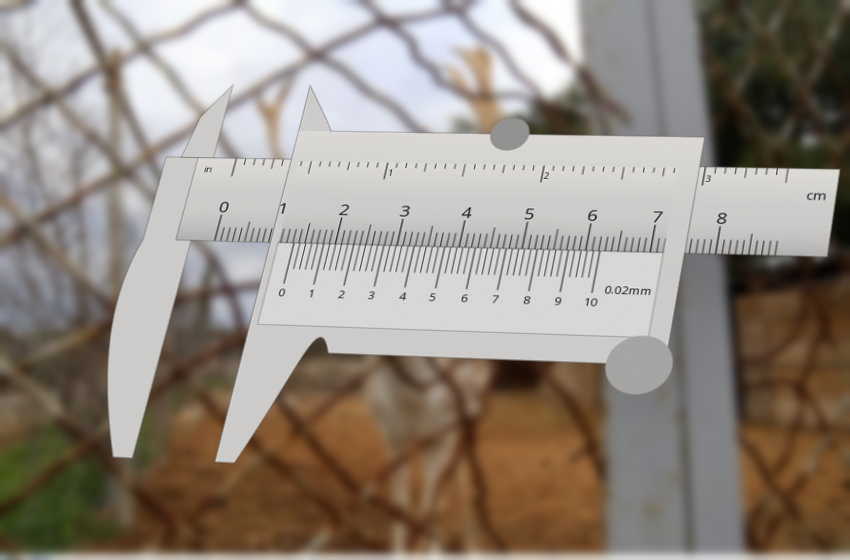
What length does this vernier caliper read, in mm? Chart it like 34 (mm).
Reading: 13.2 (mm)
